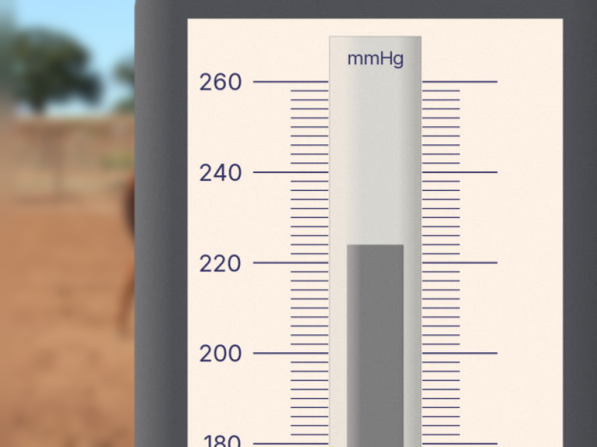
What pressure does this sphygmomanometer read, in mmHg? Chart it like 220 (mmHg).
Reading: 224 (mmHg)
